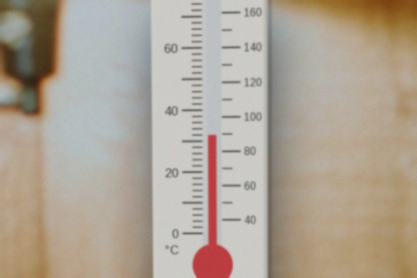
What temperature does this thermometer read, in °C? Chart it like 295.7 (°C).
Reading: 32 (°C)
